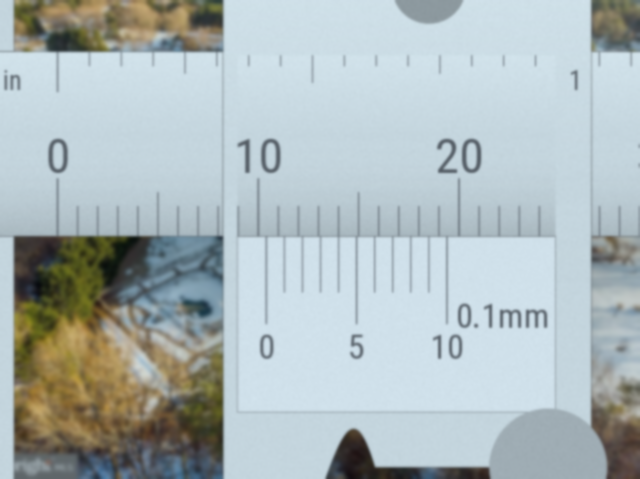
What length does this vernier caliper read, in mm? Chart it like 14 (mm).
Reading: 10.4 (mm)
